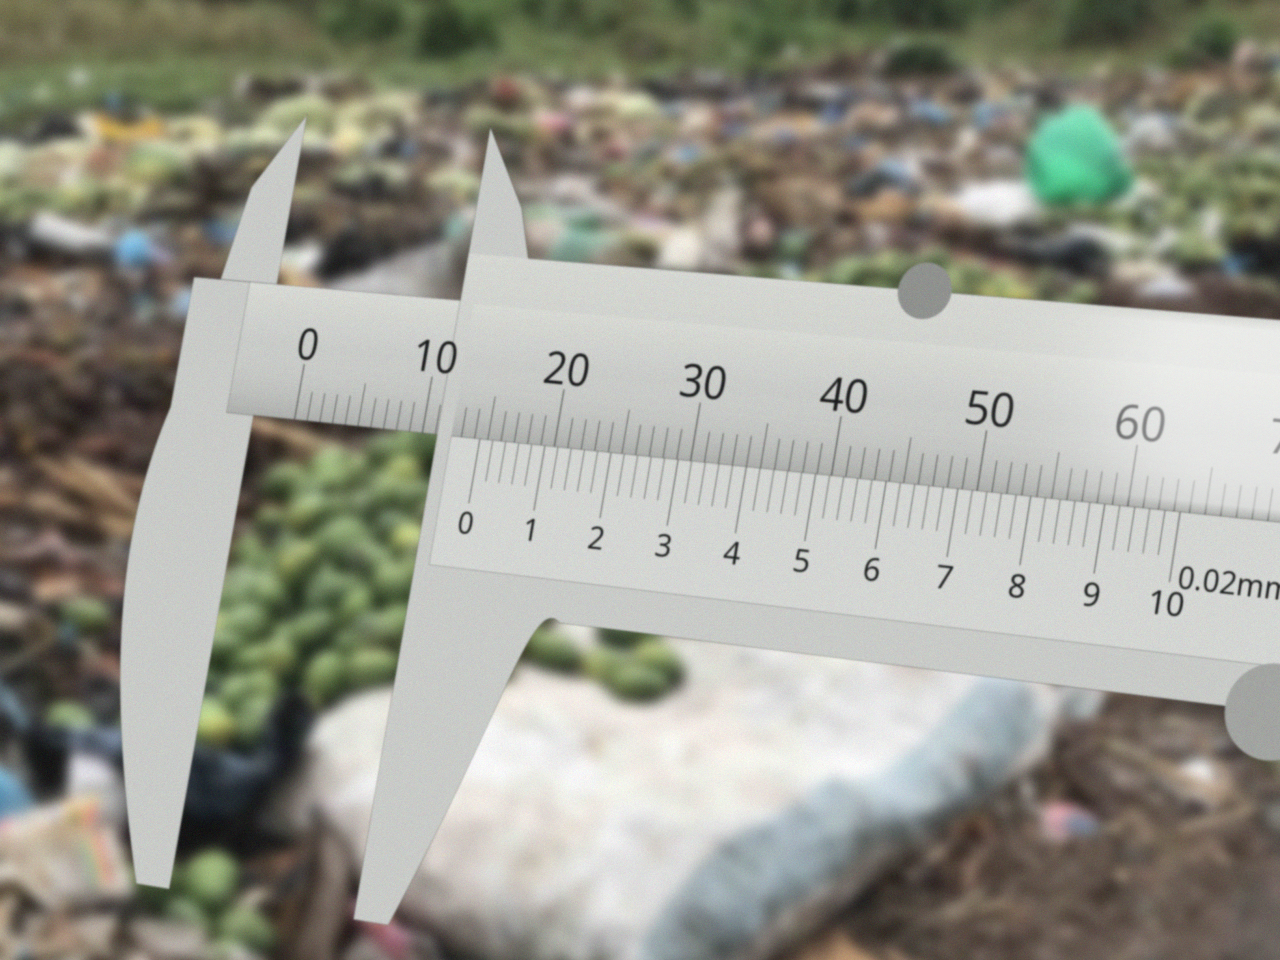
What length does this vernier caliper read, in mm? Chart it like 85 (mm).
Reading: 14.4 (mm)
